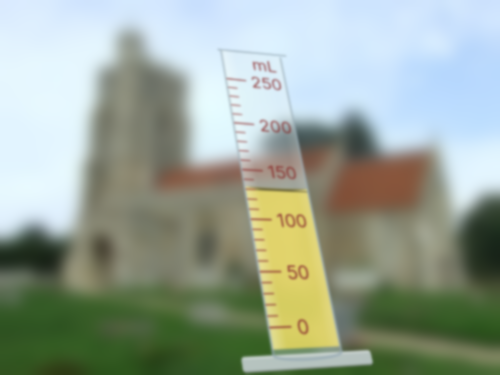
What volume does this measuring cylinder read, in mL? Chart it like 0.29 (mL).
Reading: 130 (mL)
